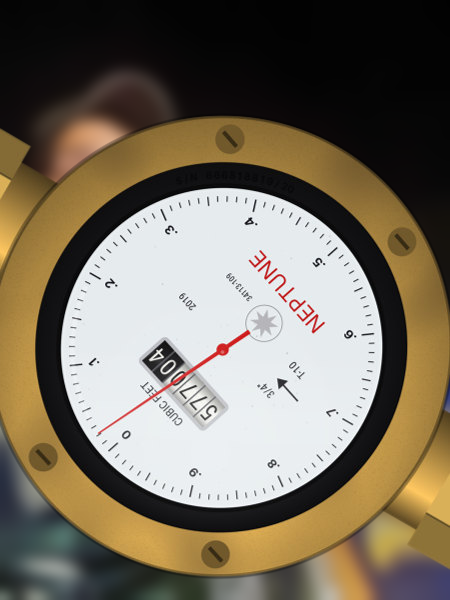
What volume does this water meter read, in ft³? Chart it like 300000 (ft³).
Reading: 577004.02 (ft³)
